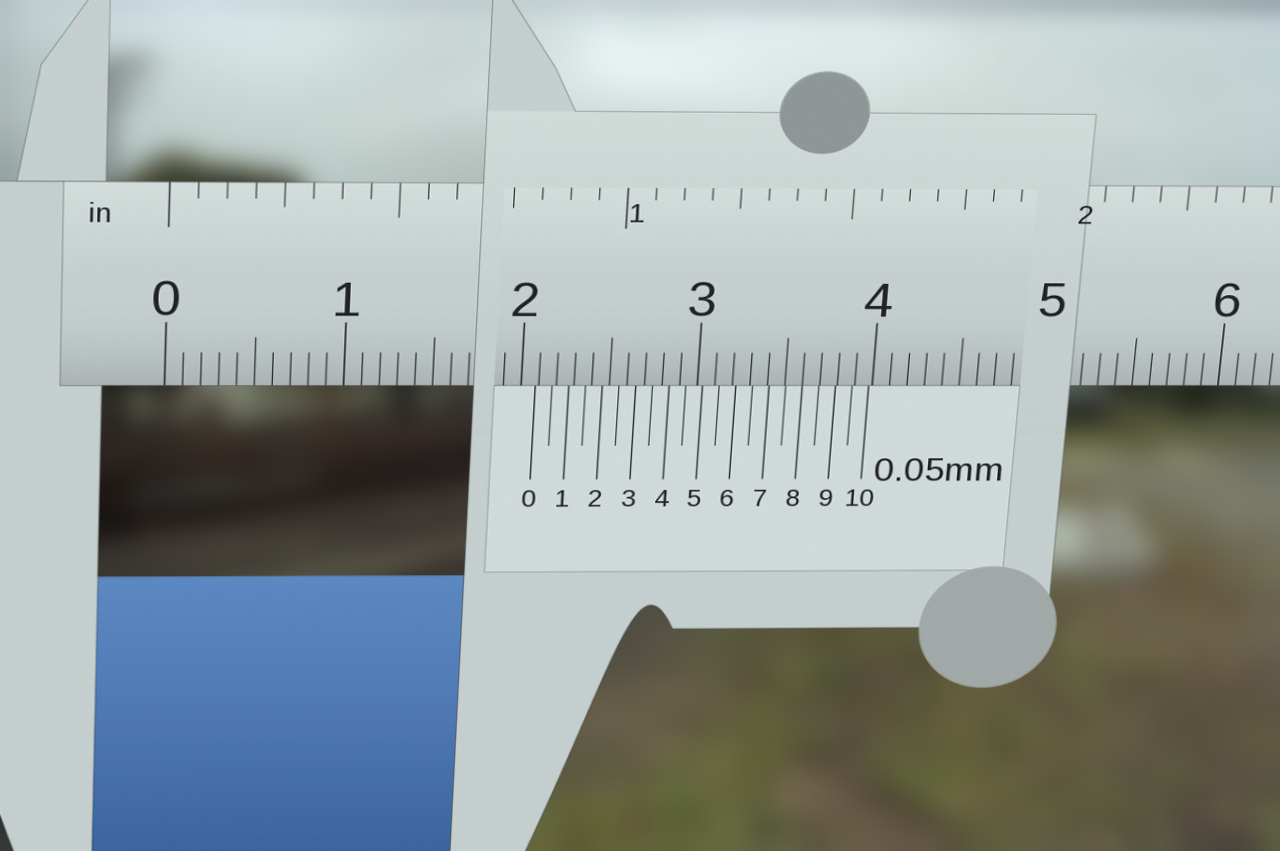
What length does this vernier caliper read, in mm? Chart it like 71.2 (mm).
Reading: 20.8 (mm)
